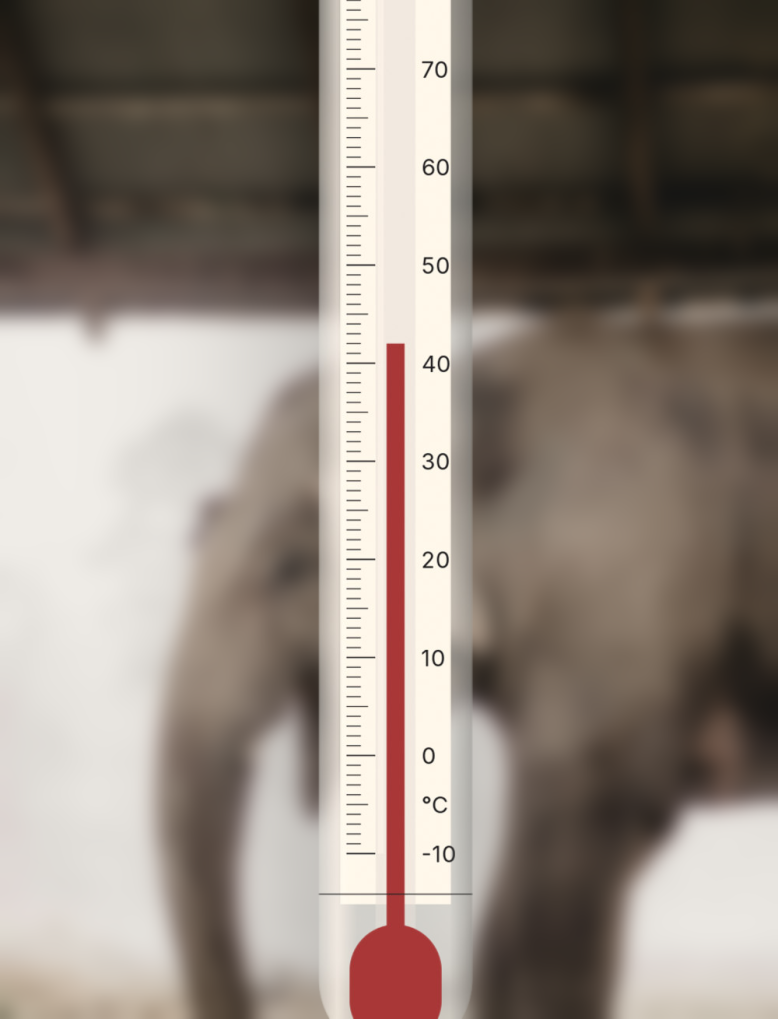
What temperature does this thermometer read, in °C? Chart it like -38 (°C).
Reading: 42 (°C)
